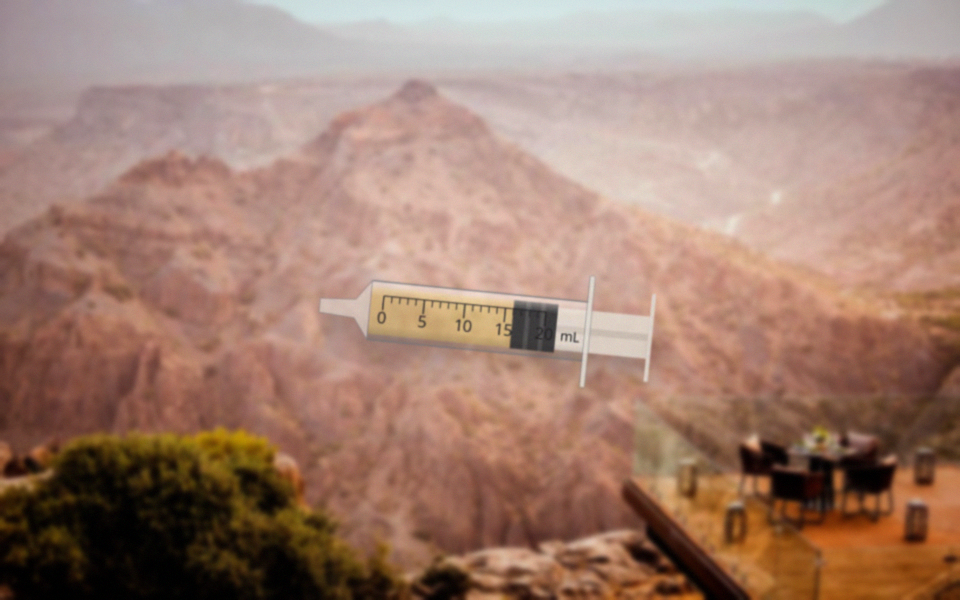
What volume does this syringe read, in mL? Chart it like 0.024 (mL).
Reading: 16 (mL)
